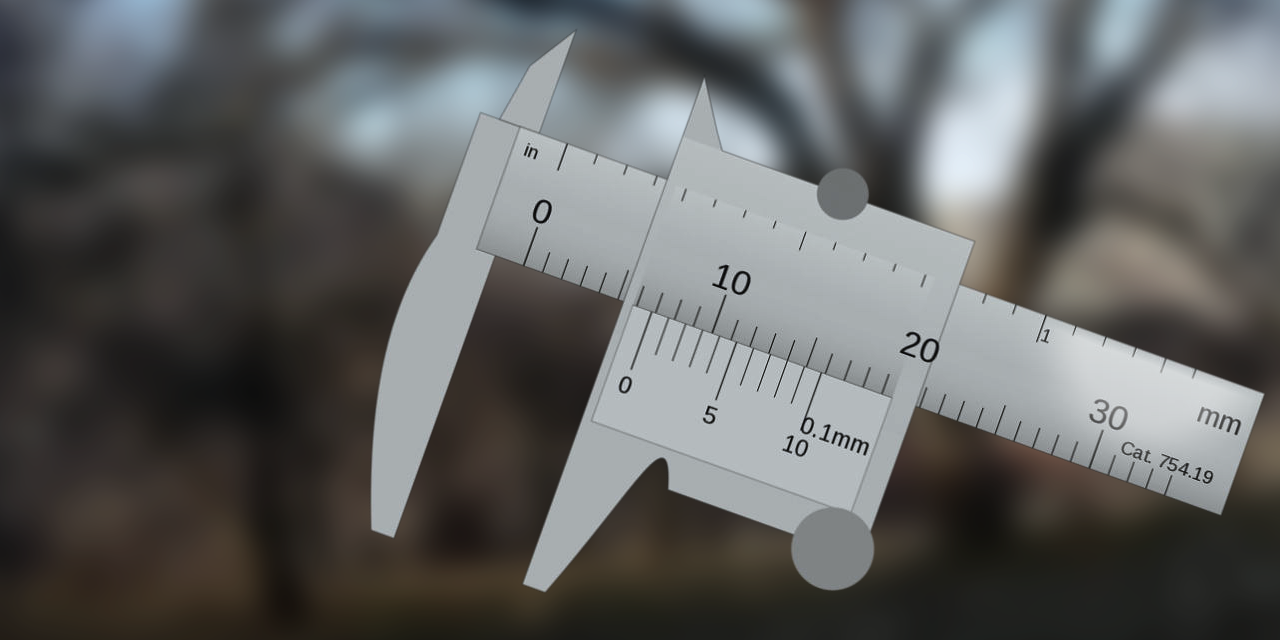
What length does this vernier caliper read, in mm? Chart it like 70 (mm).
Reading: 6.8 (mm)
